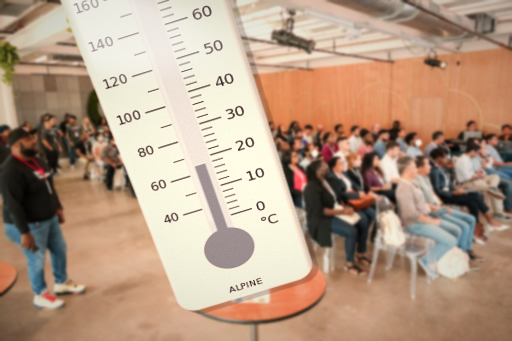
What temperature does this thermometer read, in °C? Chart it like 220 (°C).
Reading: 18 (°C)
